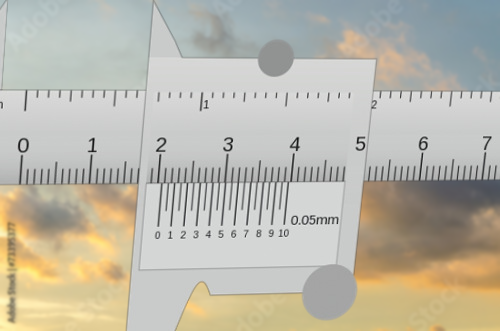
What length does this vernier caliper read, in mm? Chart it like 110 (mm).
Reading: 20.6 (mm)
